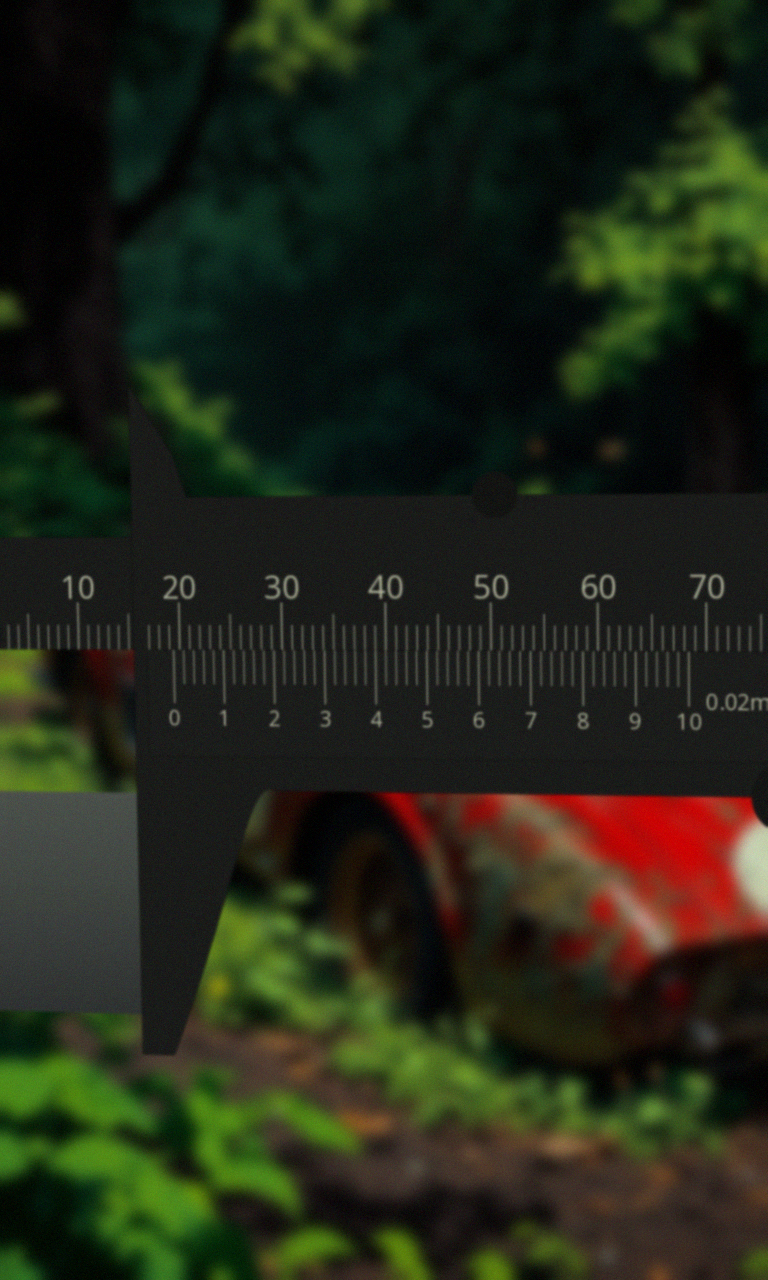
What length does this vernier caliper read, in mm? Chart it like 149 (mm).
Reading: 19.4 (mm)
